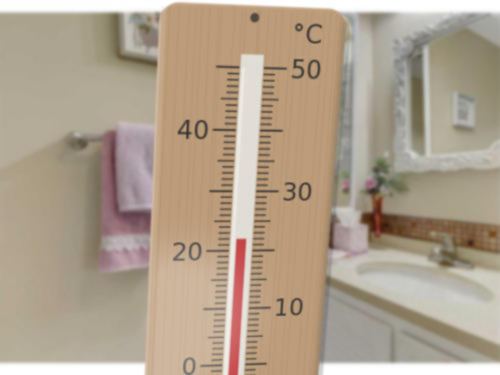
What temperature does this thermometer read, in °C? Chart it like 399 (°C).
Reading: 22 (°C)
